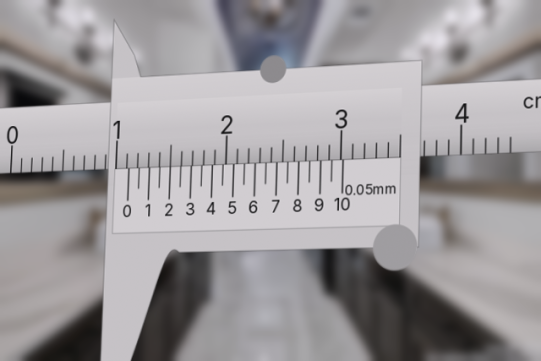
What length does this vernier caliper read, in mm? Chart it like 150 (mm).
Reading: 11.2 (mm)
